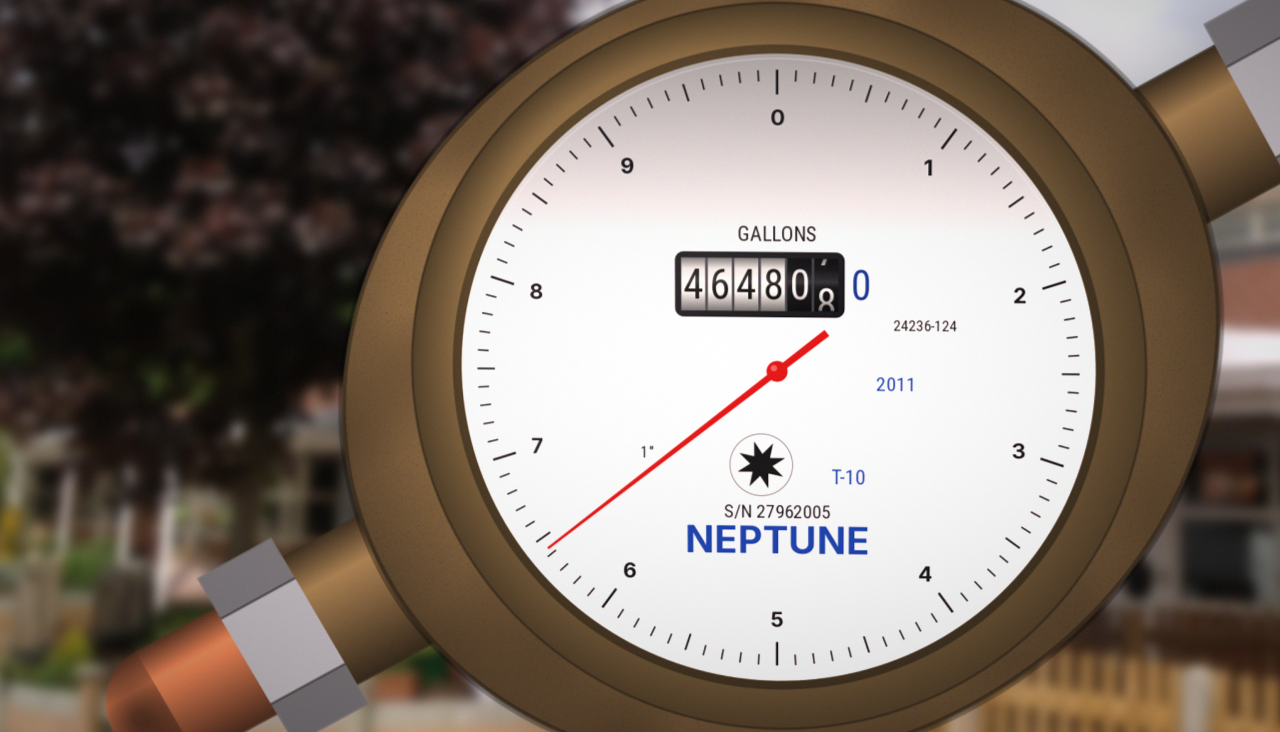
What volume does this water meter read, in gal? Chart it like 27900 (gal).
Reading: 4648076.4 (gal)
